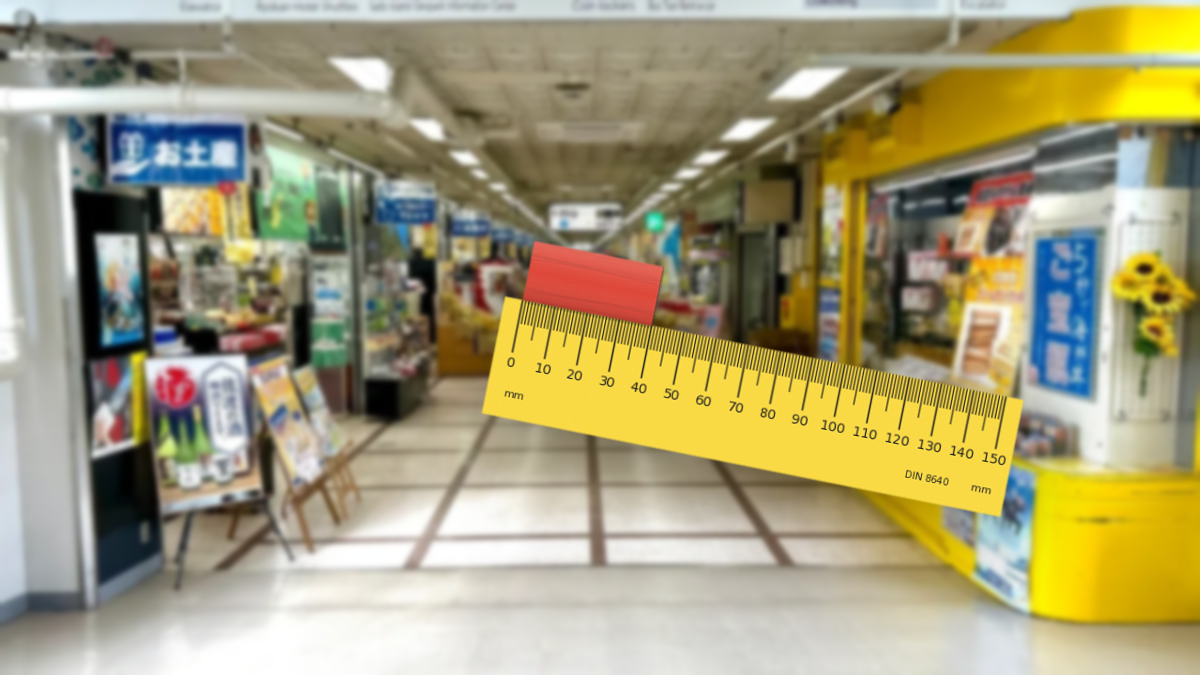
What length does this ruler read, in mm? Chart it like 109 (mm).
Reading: 40 (mm)
